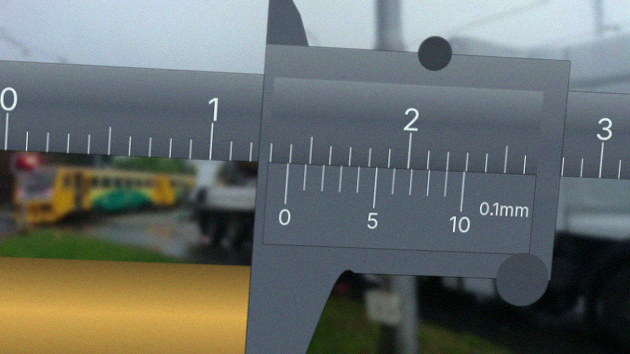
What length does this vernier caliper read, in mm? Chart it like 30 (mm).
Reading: 13.9 (mm)
